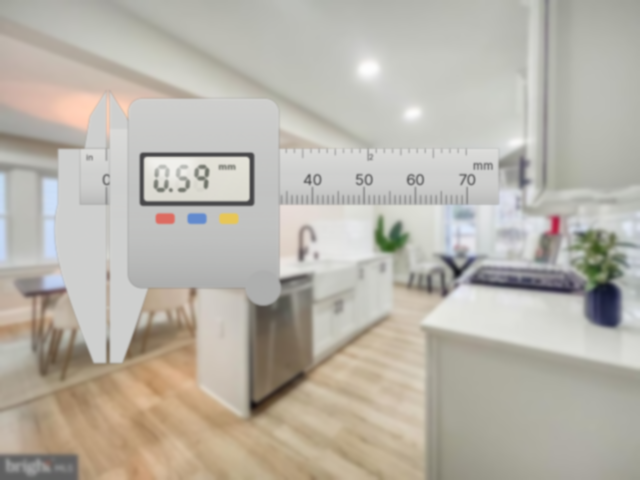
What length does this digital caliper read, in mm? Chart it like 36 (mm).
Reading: 0.59 (mm)
